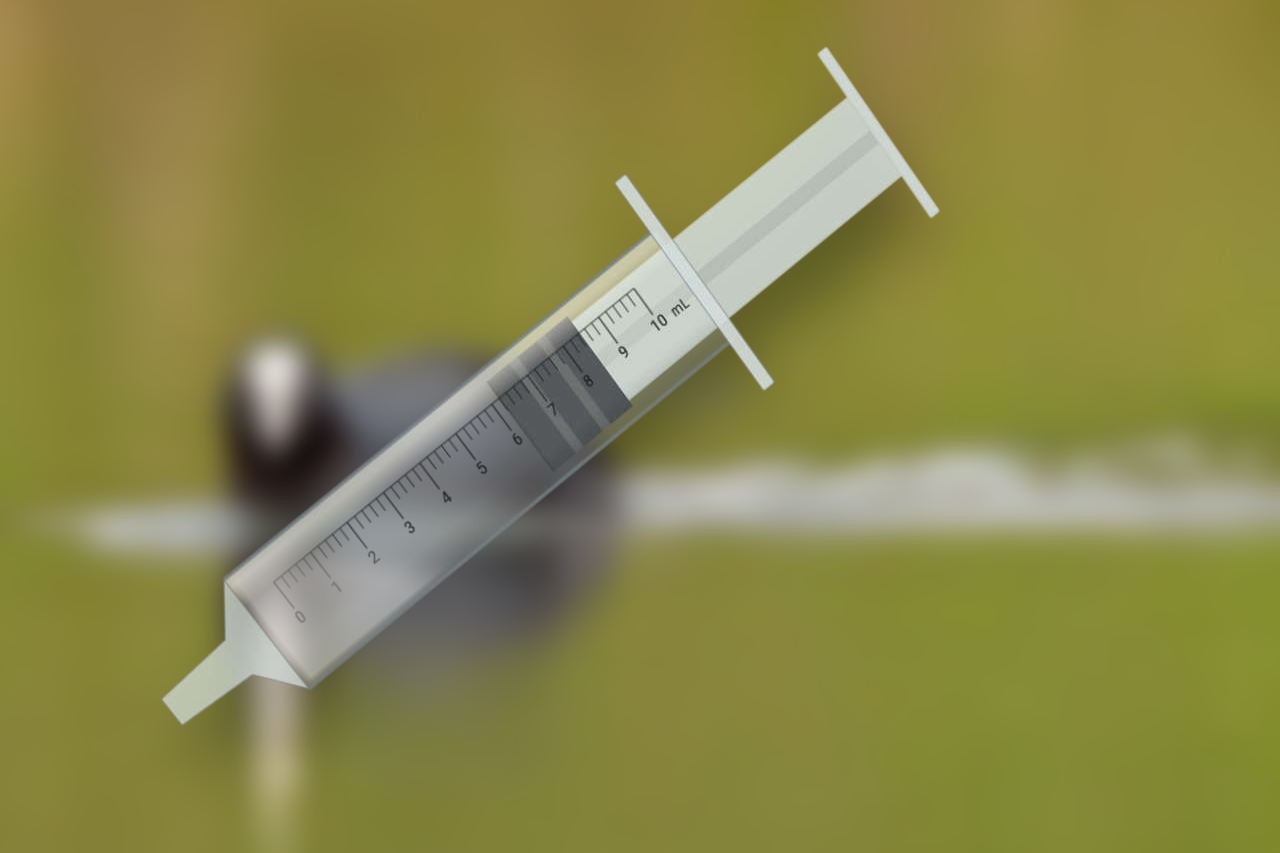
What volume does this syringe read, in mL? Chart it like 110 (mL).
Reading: 6.2 (mL)
